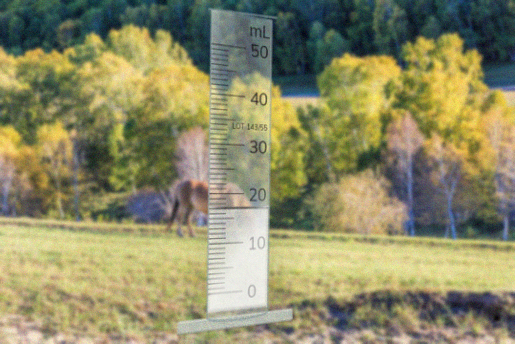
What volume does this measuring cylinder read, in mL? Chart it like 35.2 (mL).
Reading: 17 (mL)
